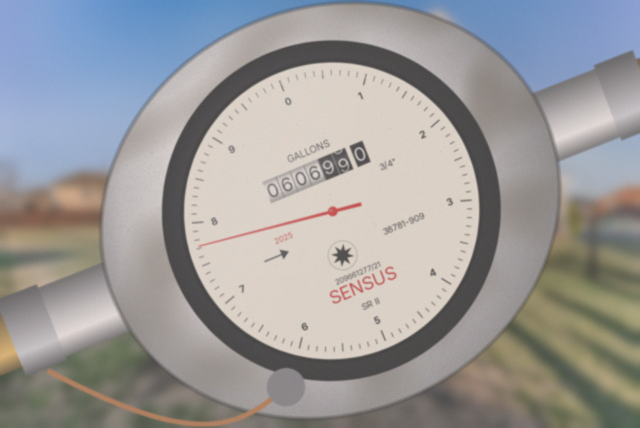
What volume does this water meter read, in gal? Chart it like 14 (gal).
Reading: 606987.7 (gal)
